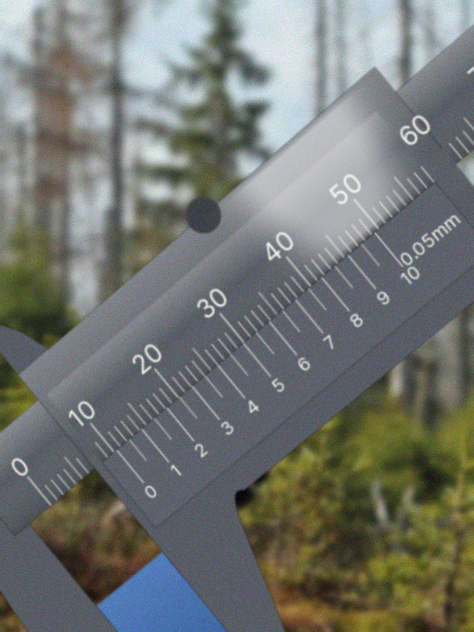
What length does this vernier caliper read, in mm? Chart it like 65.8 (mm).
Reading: 10.4 (mm)
